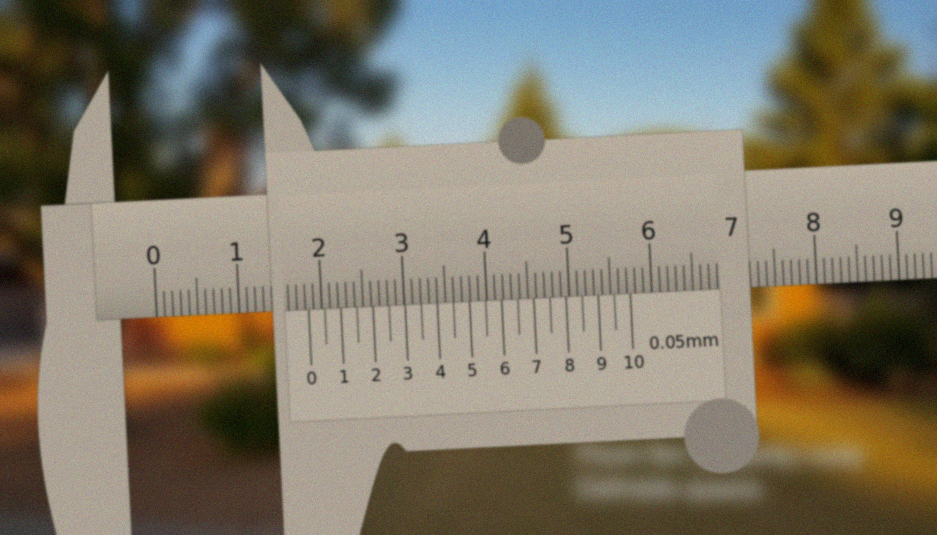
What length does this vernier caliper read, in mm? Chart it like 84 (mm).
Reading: 18.4 (mm)
